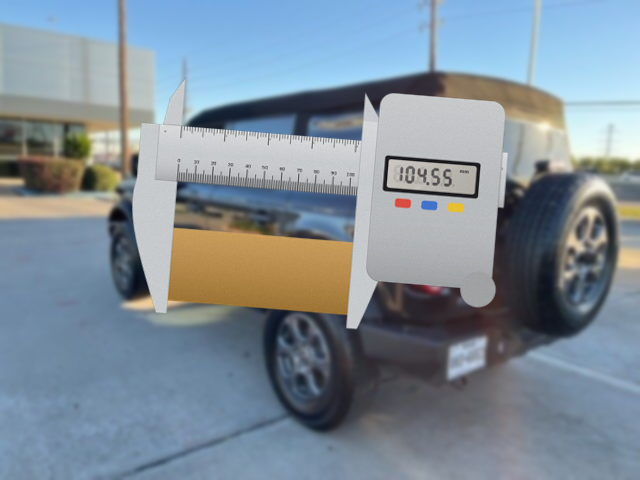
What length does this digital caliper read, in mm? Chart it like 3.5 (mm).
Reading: 104.55 (mm)
